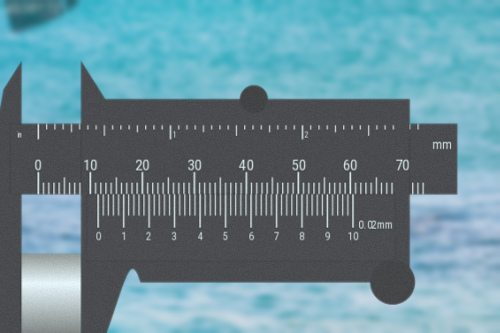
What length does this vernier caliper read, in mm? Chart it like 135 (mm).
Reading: 11.5 (mm)
